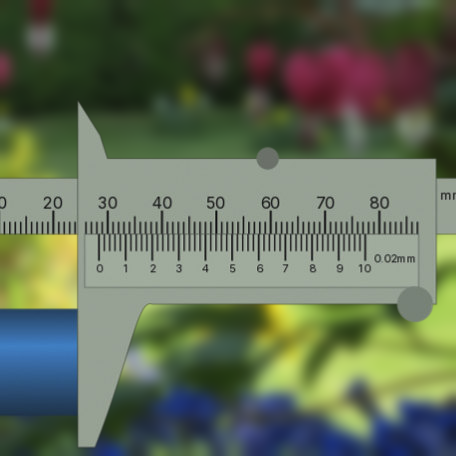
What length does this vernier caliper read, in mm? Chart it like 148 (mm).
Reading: 28.4 (mm)
